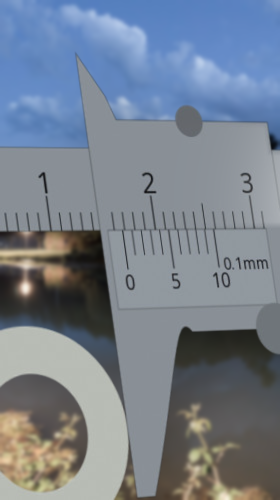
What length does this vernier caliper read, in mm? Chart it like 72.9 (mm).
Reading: 16.8 (mm)
